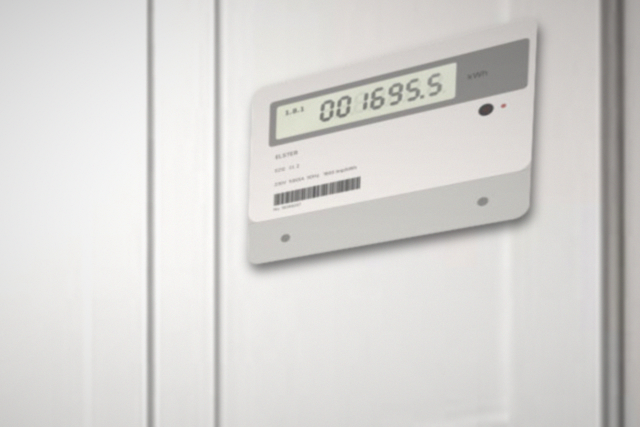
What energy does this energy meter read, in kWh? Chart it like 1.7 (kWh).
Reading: 1695.5 (kWh)
